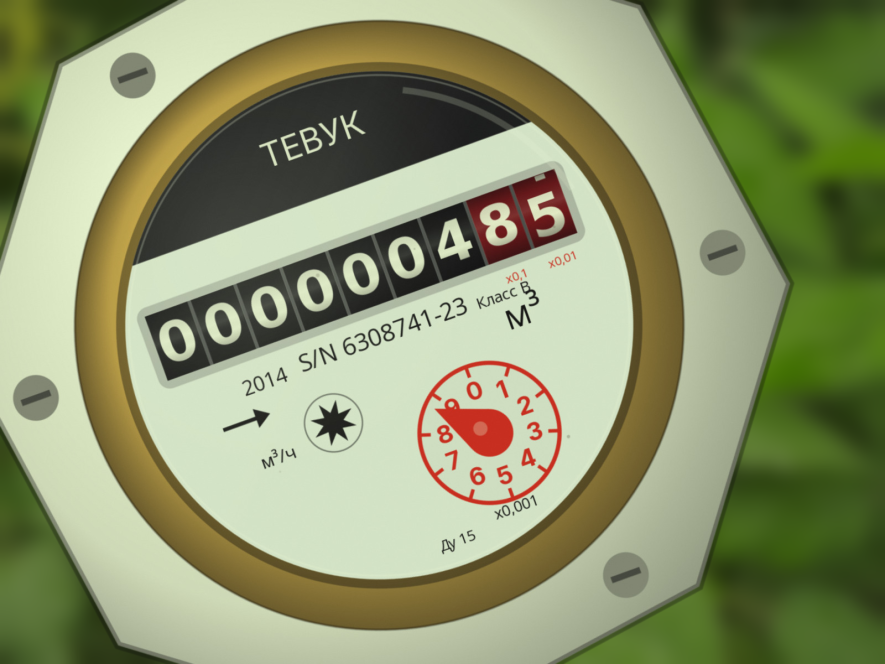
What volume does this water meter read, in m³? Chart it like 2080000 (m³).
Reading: 4.848 (m³)
